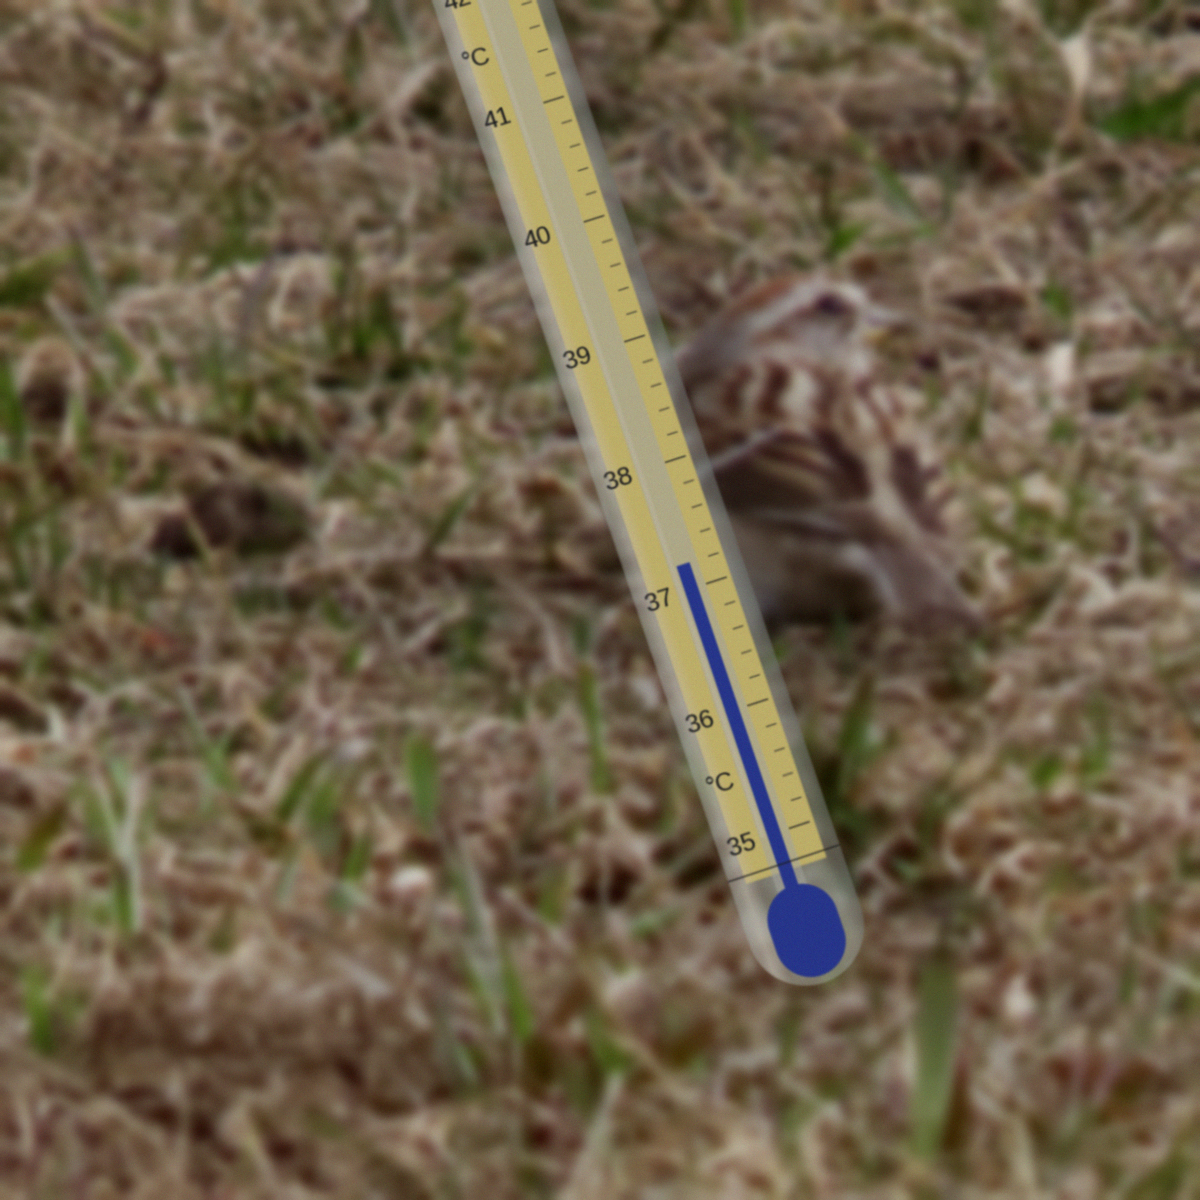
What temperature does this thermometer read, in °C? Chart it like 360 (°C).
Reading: 37.2 (°C)
